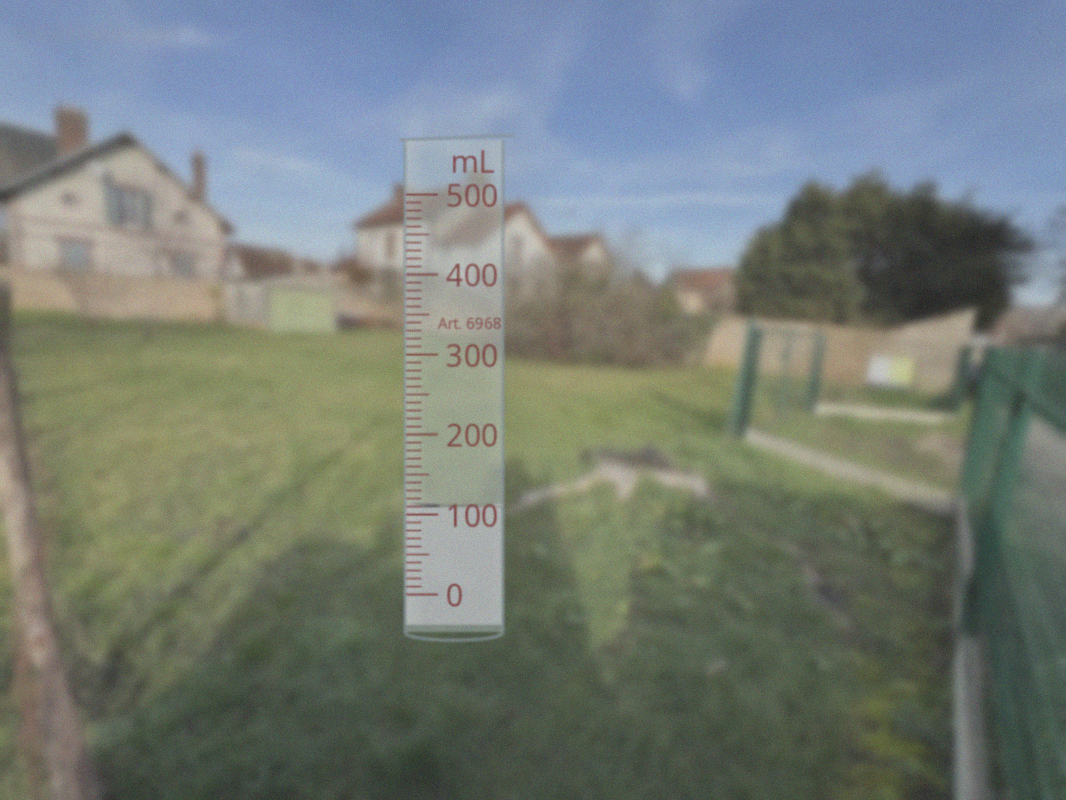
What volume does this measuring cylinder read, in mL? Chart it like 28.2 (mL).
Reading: 110 (mL)
